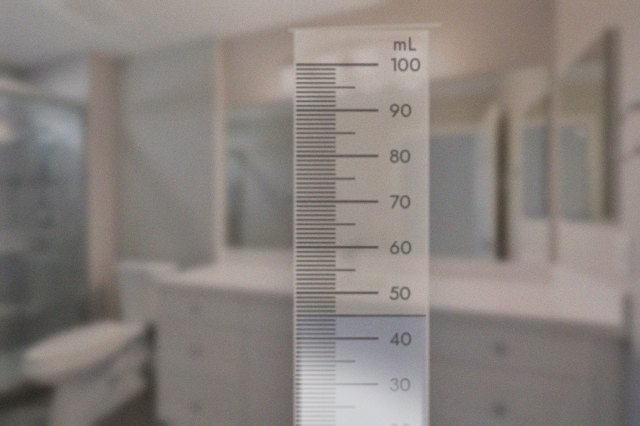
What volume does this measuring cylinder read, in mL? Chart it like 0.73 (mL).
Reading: 45 (mL)
